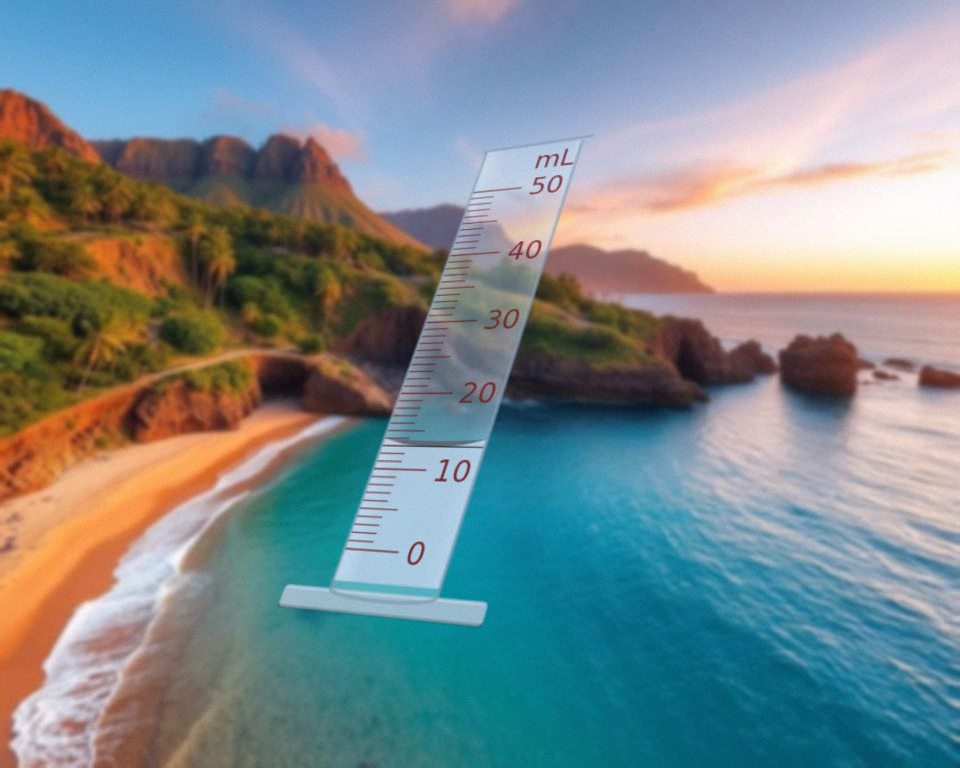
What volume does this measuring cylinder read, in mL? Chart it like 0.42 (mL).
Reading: 13 (mL)
